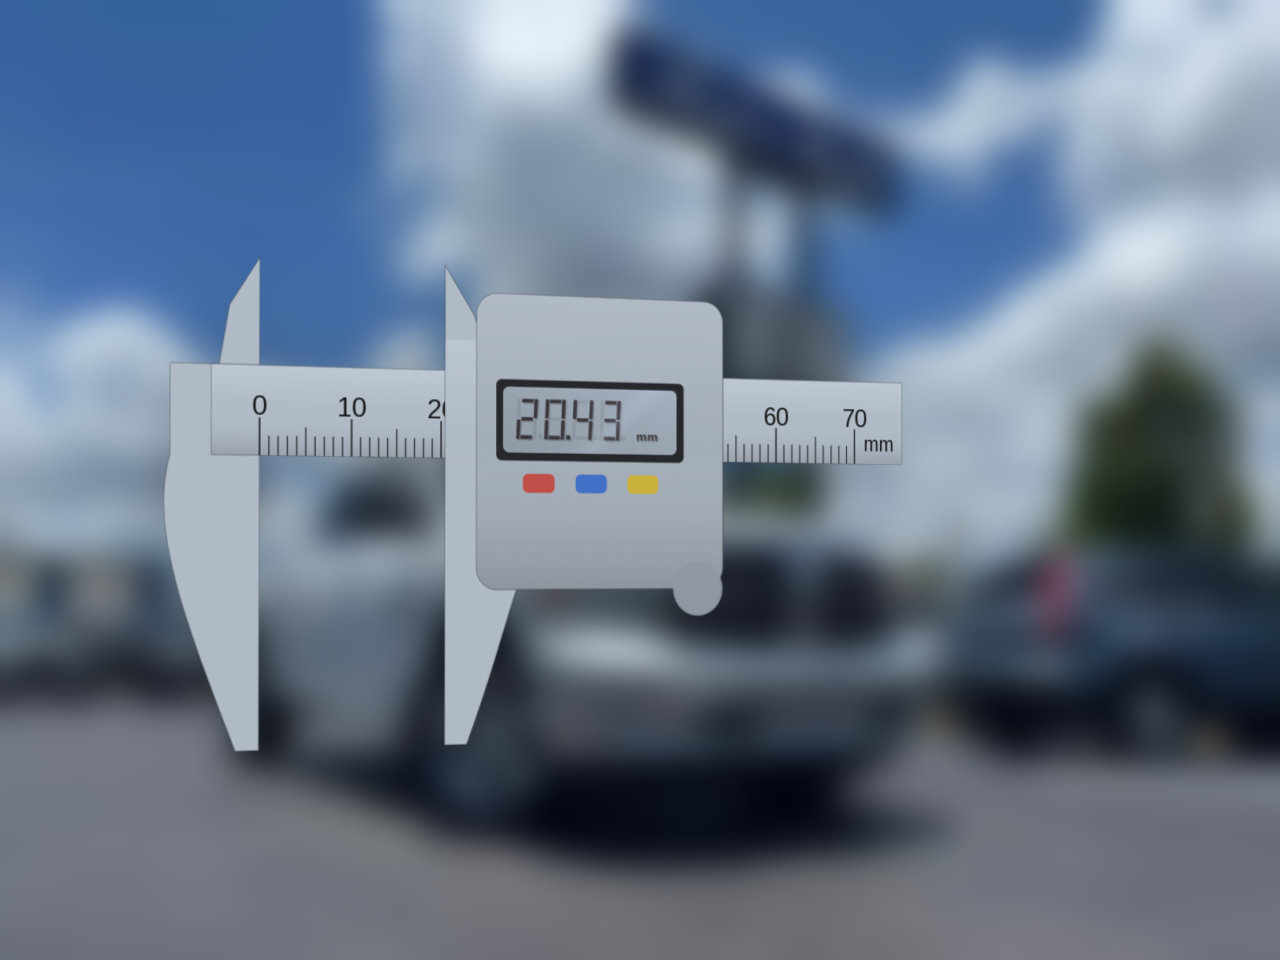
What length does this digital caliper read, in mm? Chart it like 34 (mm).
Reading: 20.43 (mm)
